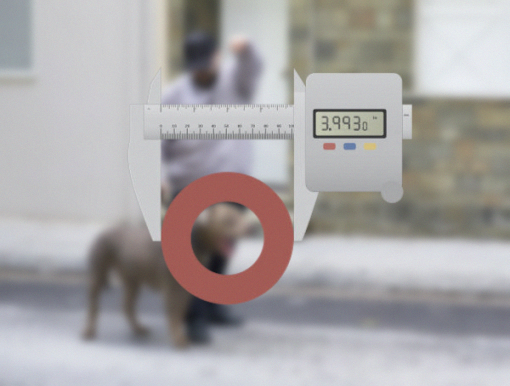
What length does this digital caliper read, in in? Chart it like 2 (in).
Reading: 3.9930 (in)
